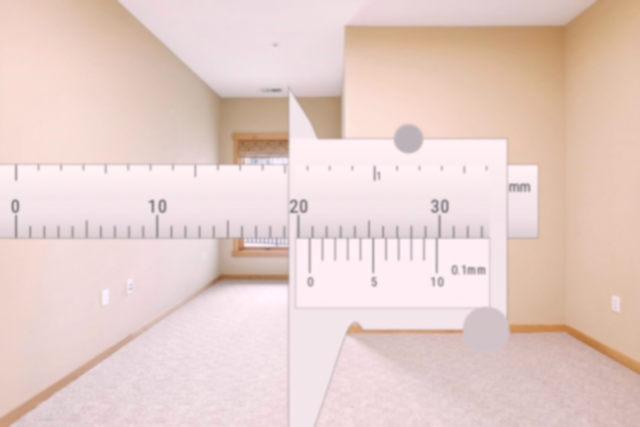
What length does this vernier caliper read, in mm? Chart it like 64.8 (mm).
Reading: 20.8 (mm)
